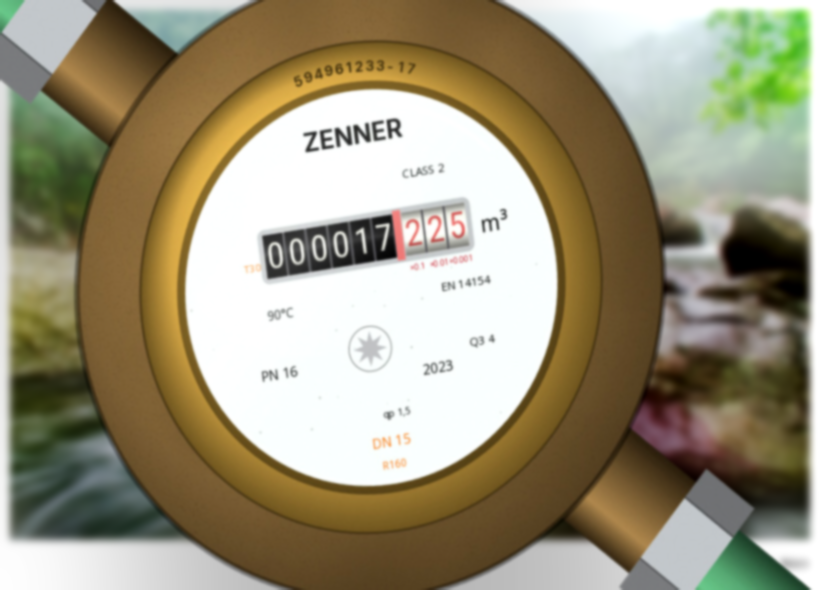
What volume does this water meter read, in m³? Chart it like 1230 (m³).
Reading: 17.225 (m³)
